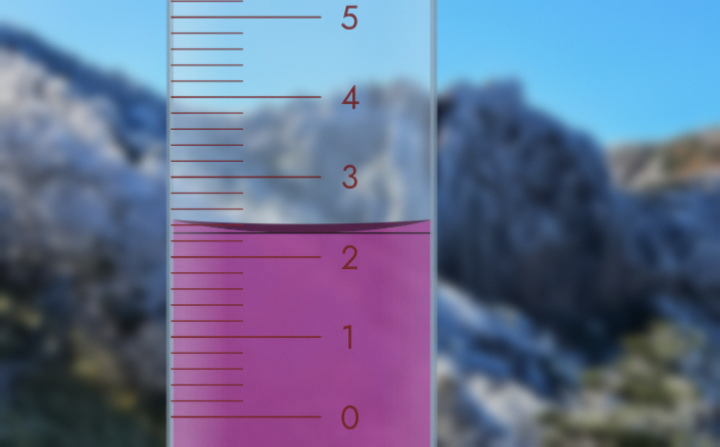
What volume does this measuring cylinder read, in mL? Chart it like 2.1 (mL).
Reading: 2.3 (mL)
